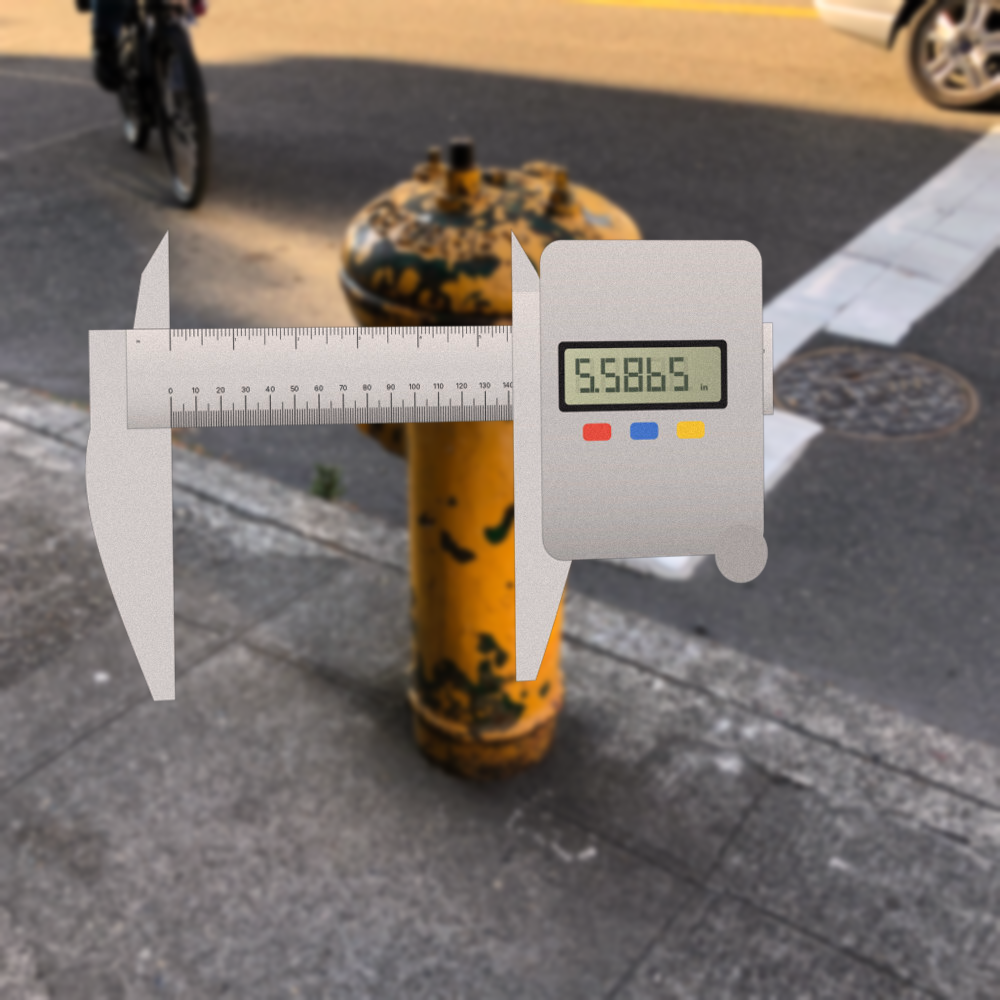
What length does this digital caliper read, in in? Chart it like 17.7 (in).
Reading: 5.5865 (in)
